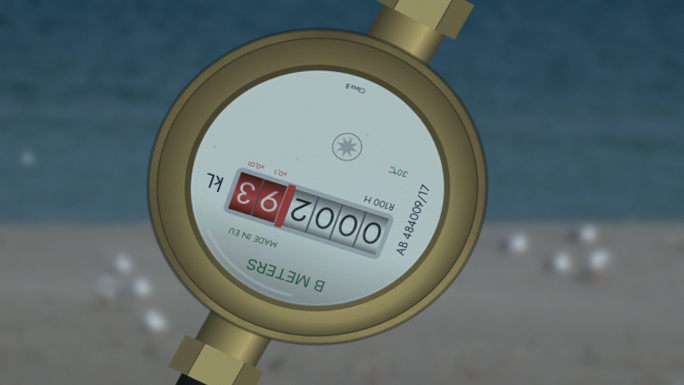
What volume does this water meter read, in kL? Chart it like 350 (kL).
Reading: 2.93 (kL)
